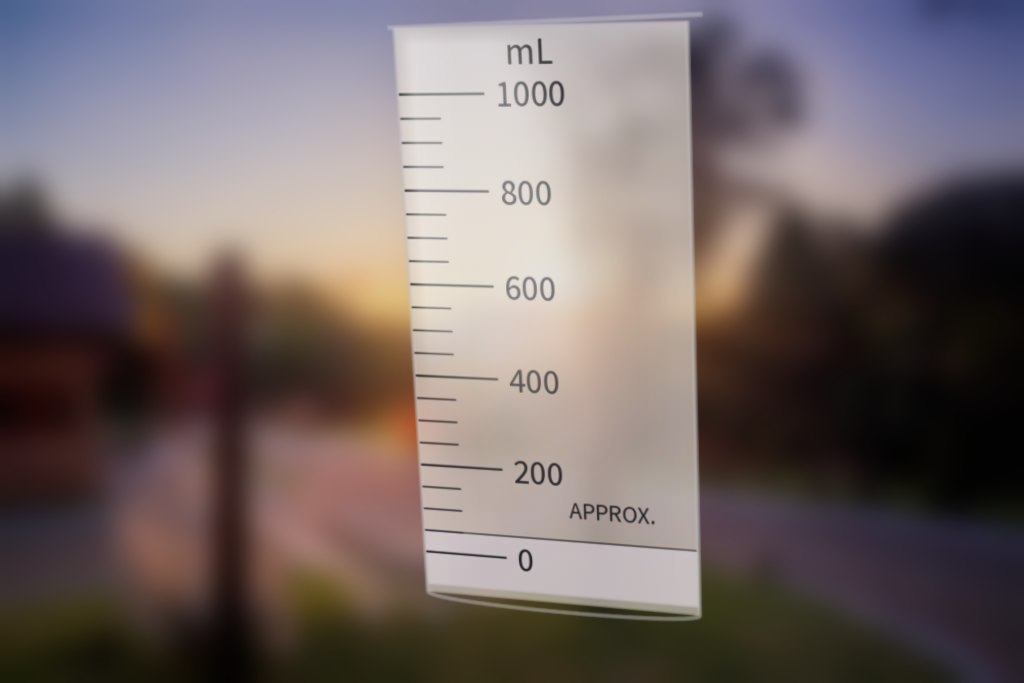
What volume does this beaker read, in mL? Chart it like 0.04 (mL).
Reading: 50 (mL)
